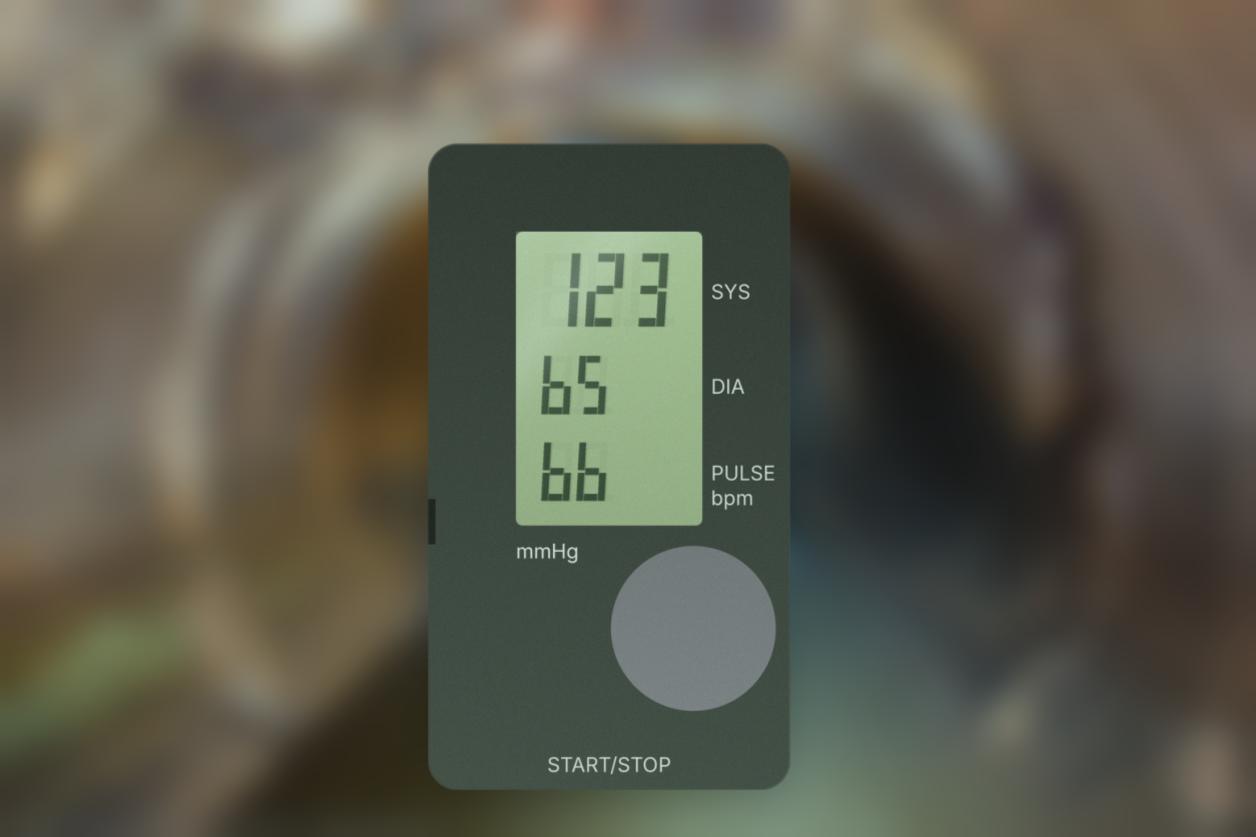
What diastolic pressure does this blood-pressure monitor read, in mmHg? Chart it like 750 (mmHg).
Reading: 65 (mmHg)
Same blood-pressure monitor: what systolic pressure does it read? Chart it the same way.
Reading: 123 (mmHg)
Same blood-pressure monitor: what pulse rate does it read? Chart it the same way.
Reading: 66 (bpm)
